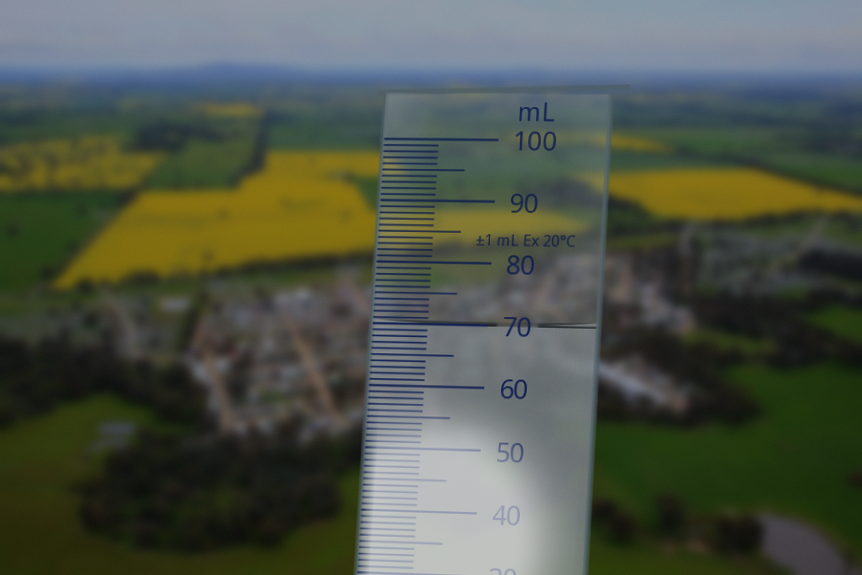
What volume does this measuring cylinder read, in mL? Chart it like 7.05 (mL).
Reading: 70 (mL)
